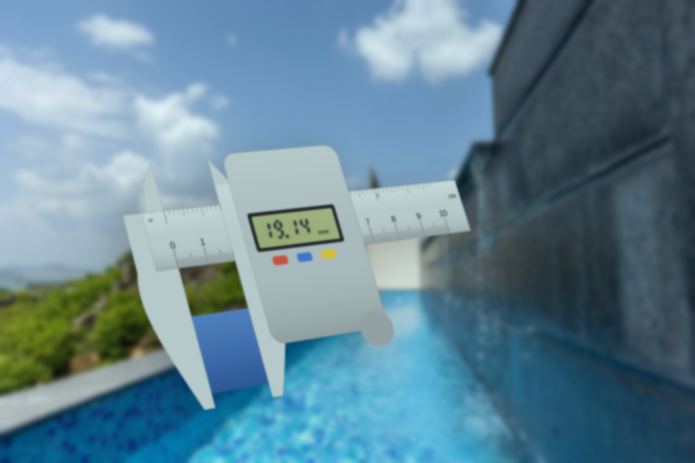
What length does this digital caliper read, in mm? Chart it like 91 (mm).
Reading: 19.14 (mm)
